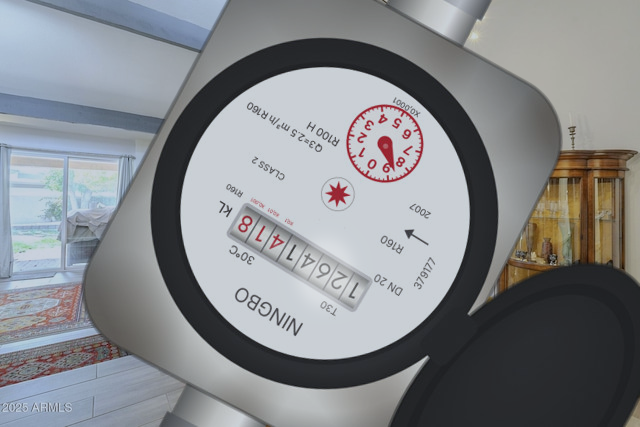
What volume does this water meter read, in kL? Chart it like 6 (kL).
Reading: 12641.4188 (kL)
